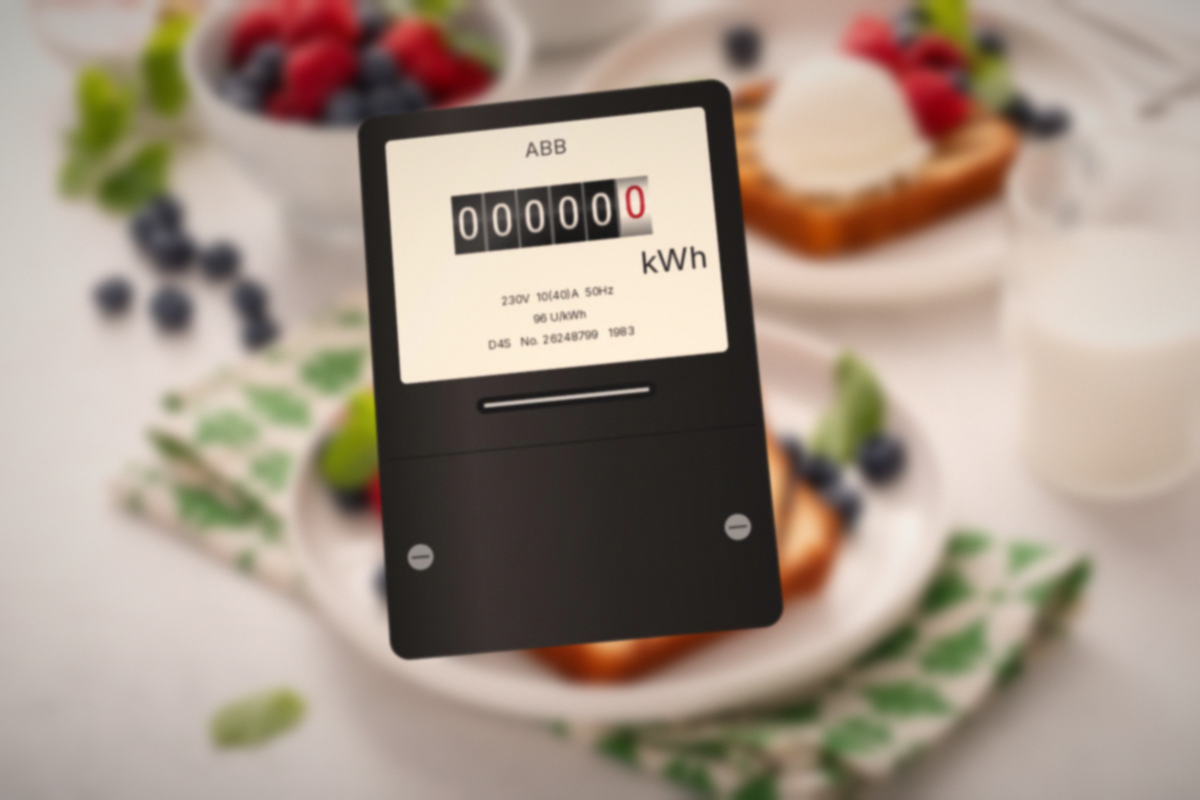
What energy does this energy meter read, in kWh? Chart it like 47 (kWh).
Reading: 0.0 (kWh)
